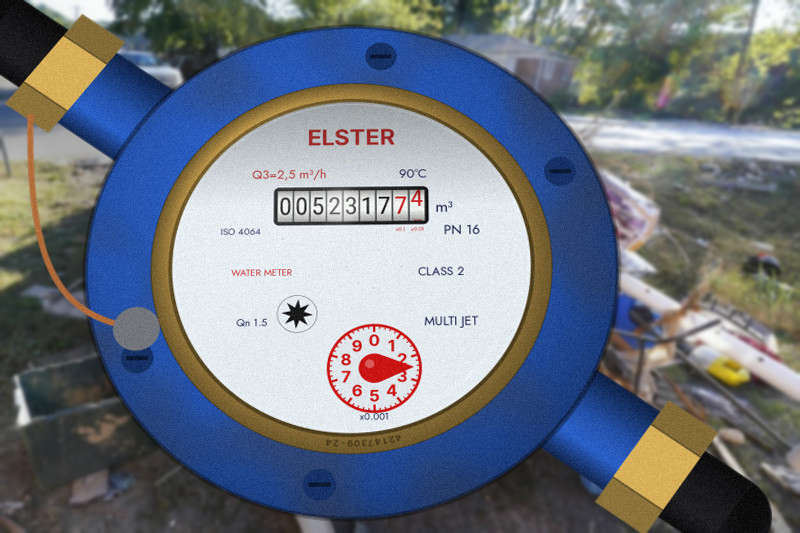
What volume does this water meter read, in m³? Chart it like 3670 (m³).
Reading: 52317.742 (m³)
